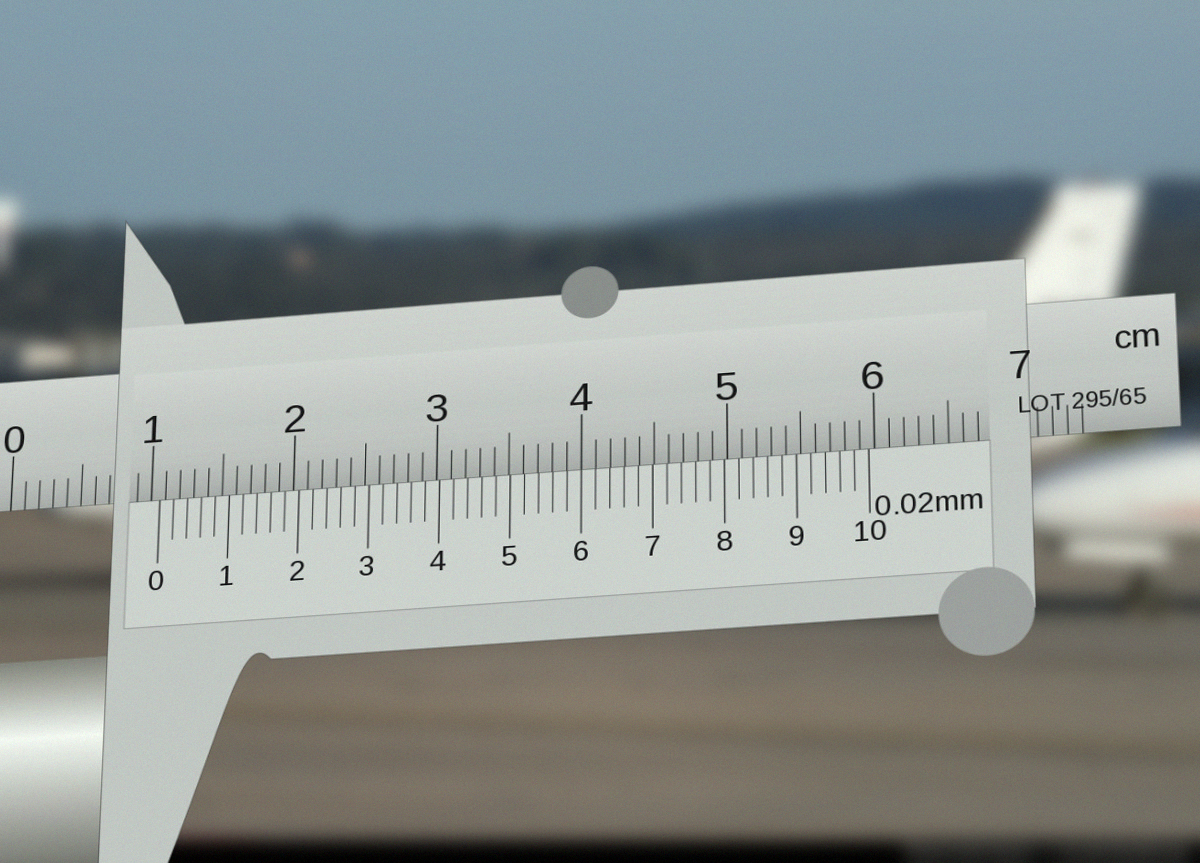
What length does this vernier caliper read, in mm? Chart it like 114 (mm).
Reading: 10.6 (mm)
